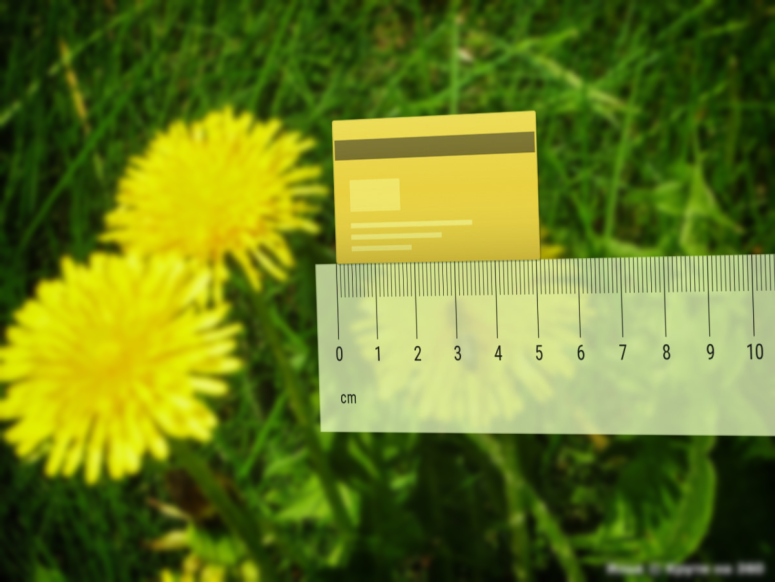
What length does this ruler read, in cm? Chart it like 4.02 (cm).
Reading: 5.1 (cm)
